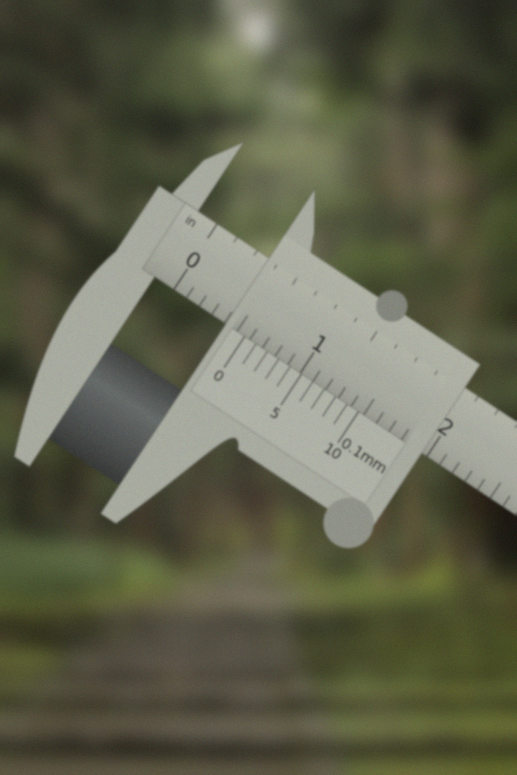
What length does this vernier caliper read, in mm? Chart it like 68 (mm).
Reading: 5.6 (mm)
